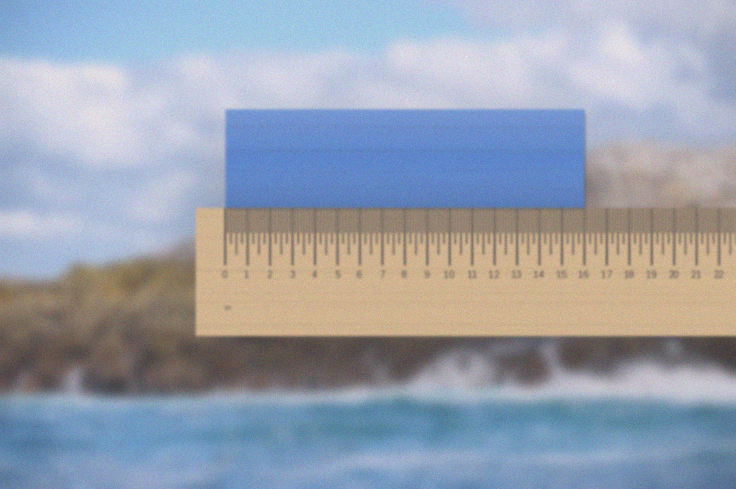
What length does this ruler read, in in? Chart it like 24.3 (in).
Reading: 16 (in)
